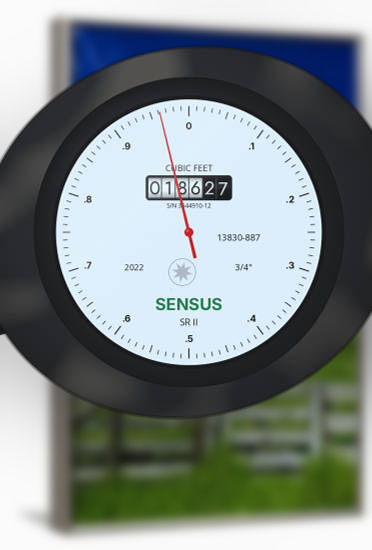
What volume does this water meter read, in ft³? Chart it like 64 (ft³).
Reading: 18626.96 (ft³)
